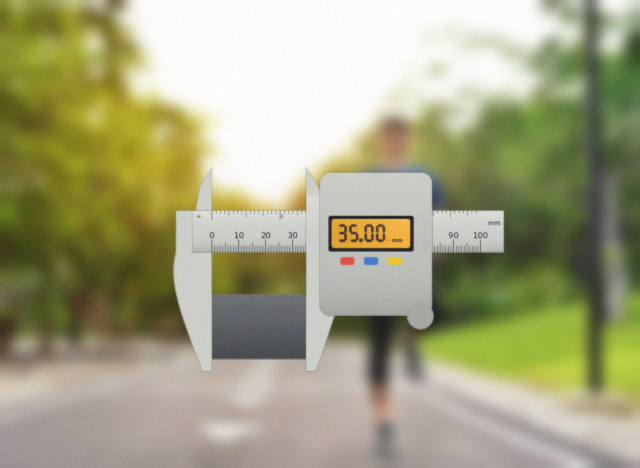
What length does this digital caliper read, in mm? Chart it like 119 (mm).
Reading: 35.00 (mm)
